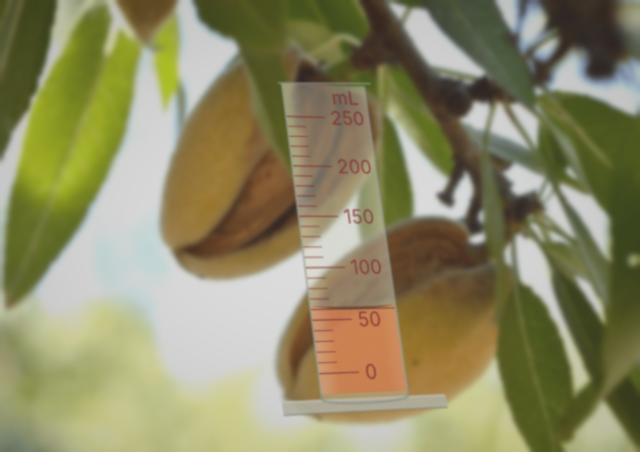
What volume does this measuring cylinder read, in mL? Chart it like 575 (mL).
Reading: 60 (mL)
